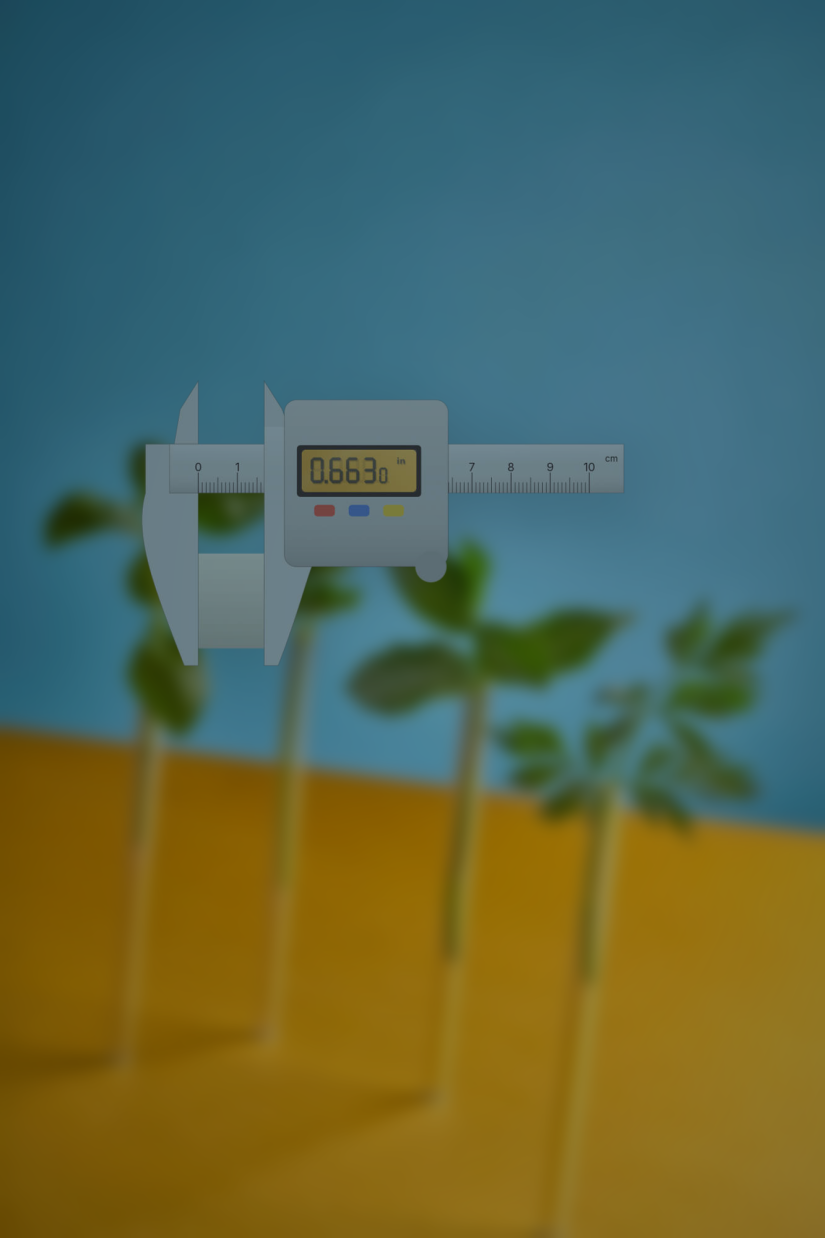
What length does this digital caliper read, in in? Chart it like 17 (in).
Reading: 0.6630 (in)
